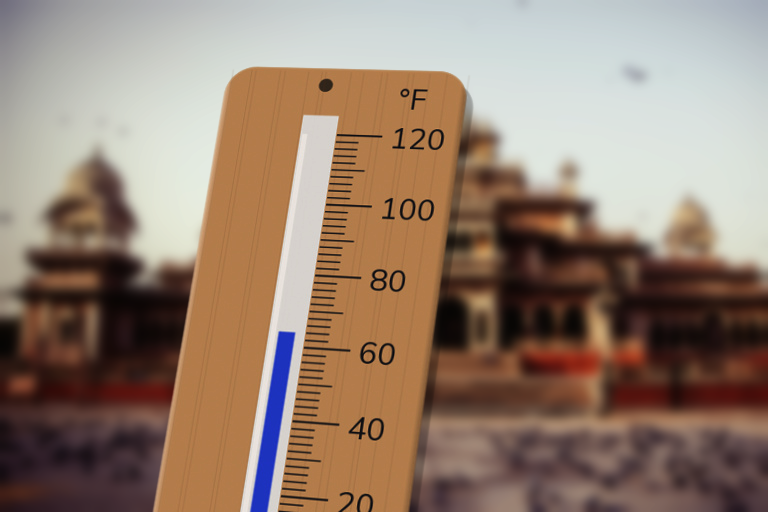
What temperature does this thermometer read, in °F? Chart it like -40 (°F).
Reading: 64 (°F)
